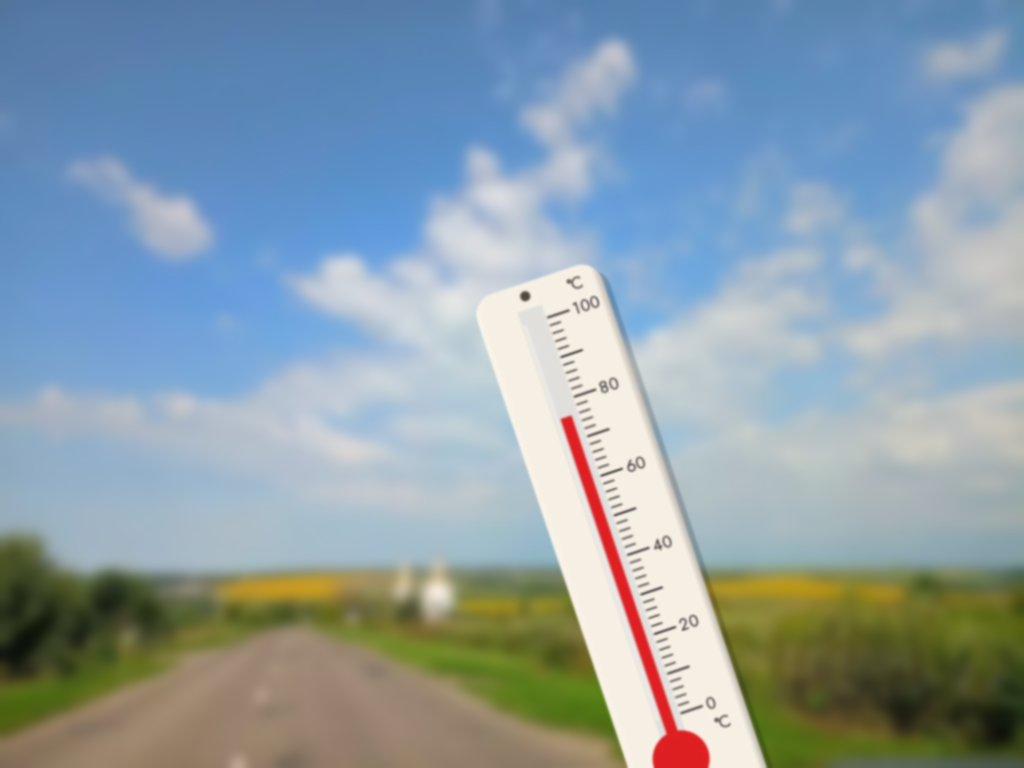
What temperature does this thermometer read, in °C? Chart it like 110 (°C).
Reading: 76 (°C)
